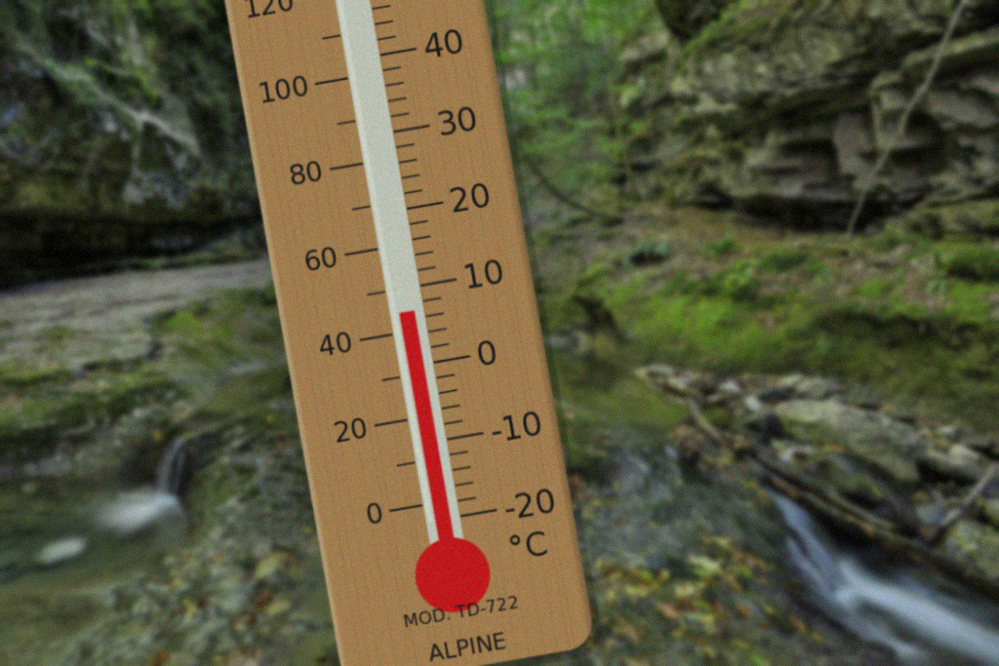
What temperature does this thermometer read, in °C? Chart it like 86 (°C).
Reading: 7 (°C)
